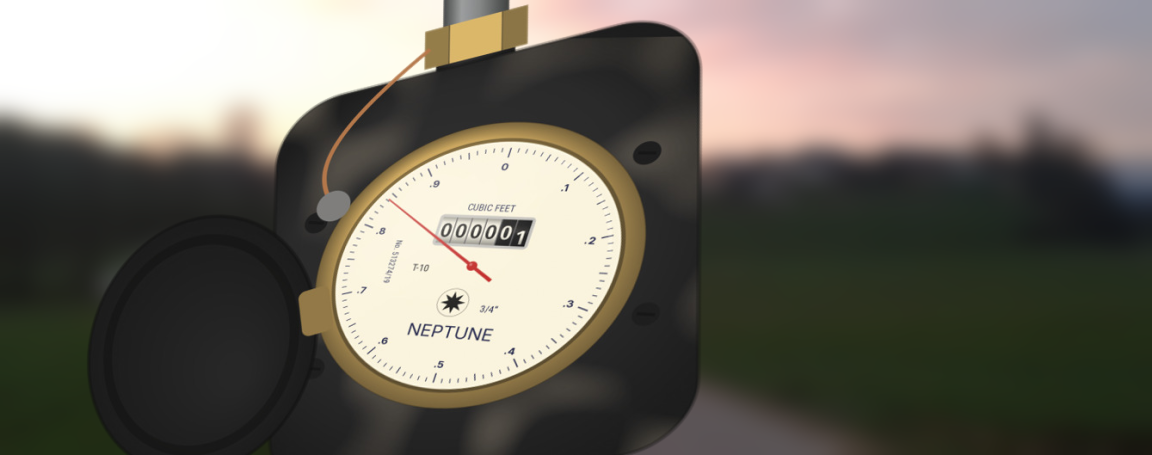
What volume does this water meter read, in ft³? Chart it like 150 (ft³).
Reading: 0.84 (ft³)
